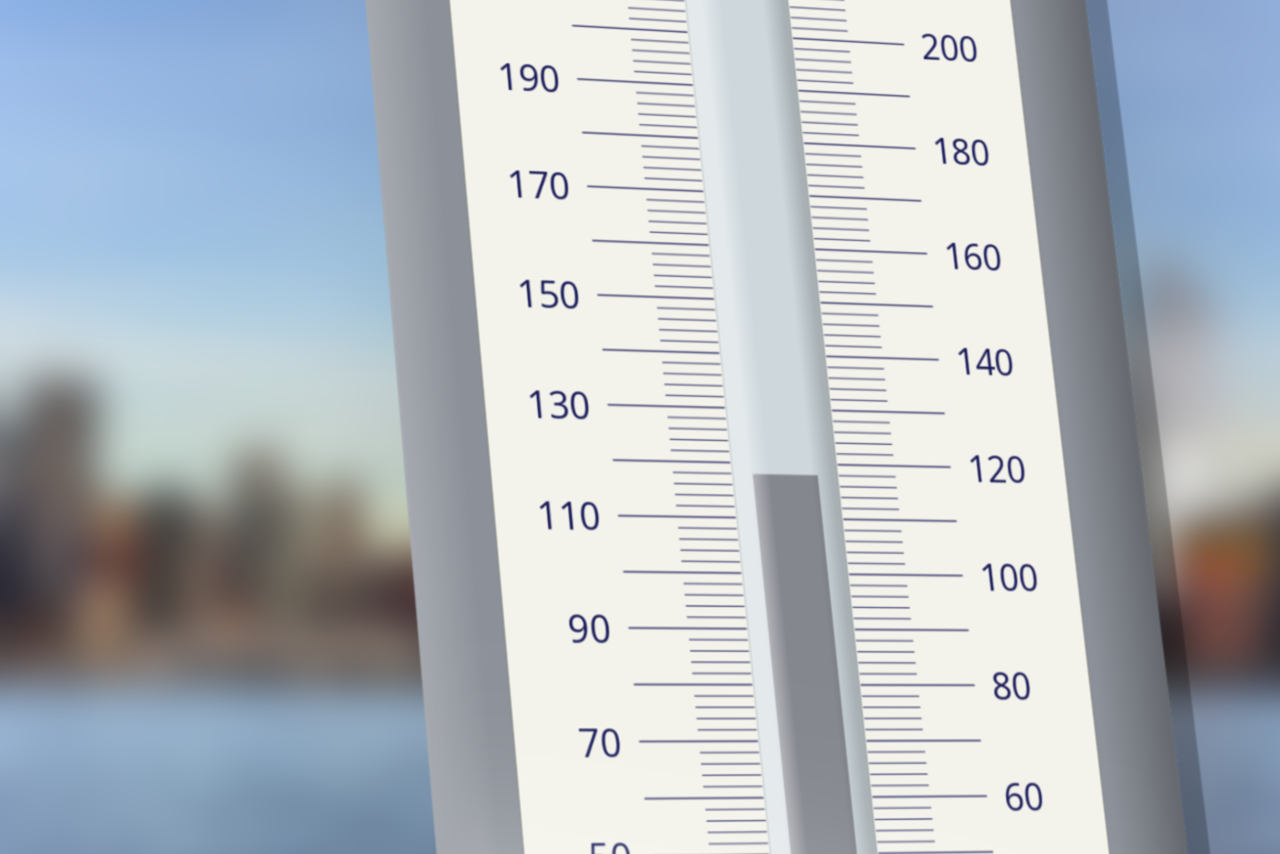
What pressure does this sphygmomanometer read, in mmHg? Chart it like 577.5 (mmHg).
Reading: 118 (mmHg)
